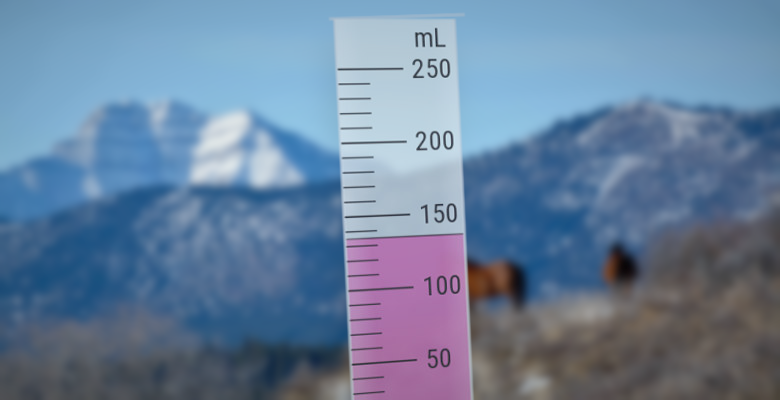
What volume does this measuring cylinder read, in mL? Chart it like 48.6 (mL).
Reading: 135 (mL)
